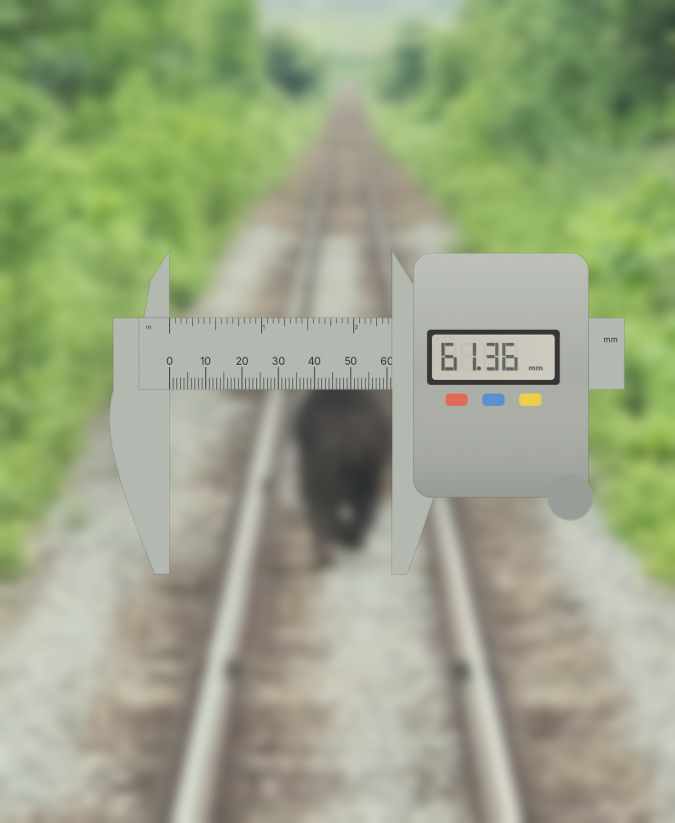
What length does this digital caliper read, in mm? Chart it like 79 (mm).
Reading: 61.36 (mm)
